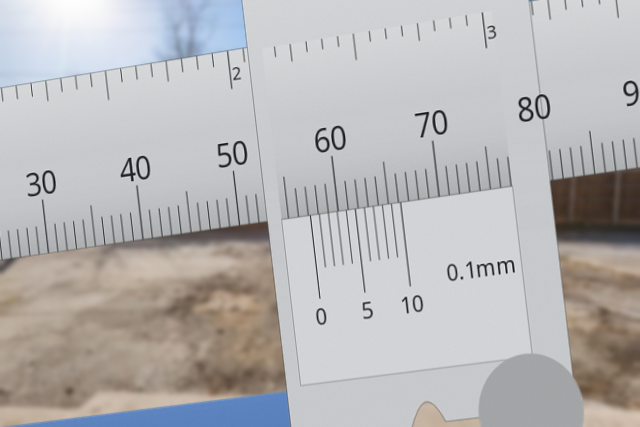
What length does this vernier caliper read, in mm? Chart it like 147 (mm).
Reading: 57.2 (mm)
